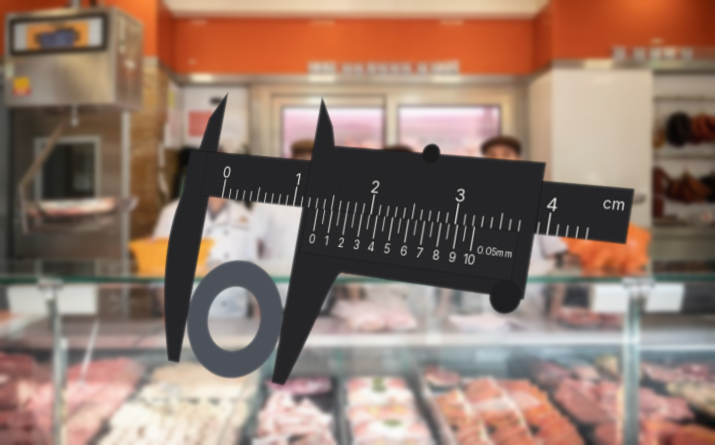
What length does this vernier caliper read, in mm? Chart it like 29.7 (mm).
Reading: 13.2 (mm)
